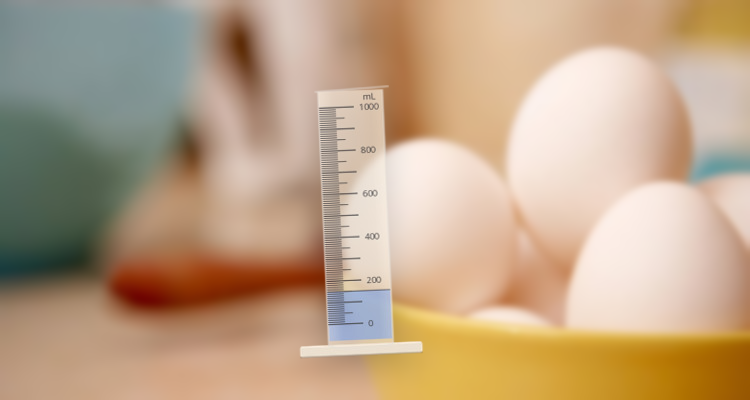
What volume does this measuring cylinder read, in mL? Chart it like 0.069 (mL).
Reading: 150 (mL)
